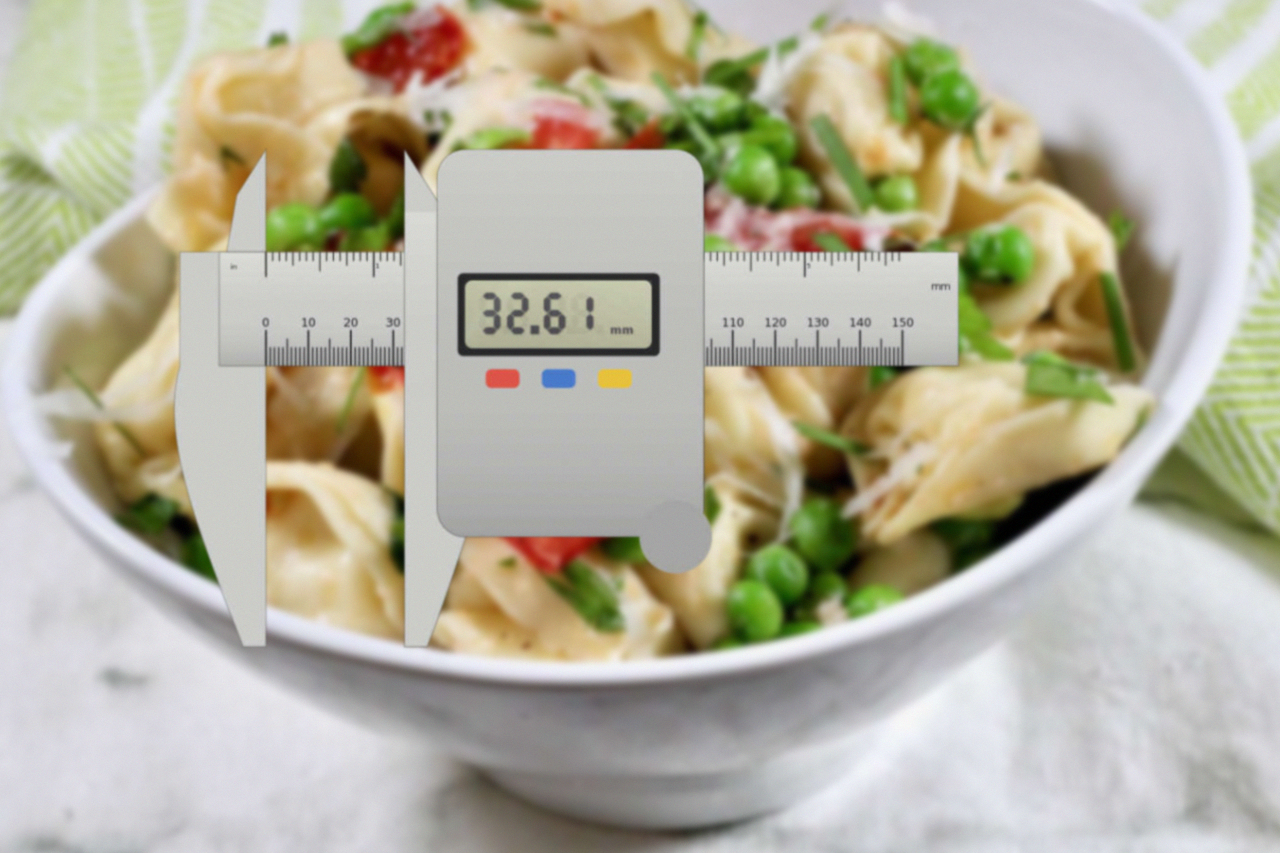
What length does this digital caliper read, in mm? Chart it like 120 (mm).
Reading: 32.61 (mm)
